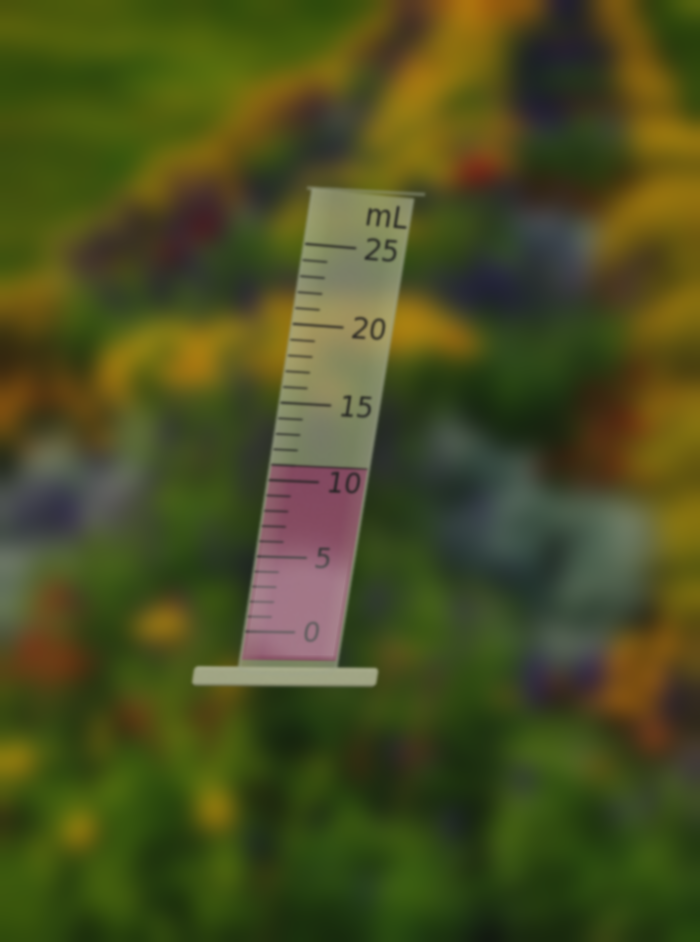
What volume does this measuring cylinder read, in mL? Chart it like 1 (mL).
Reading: 11 (mL)
